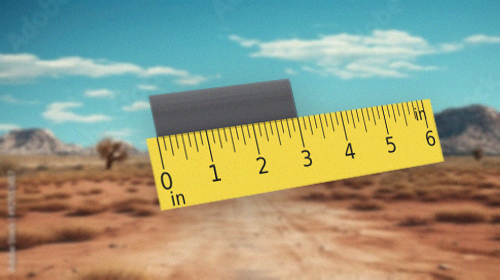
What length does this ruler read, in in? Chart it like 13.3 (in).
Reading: 3 (in)
